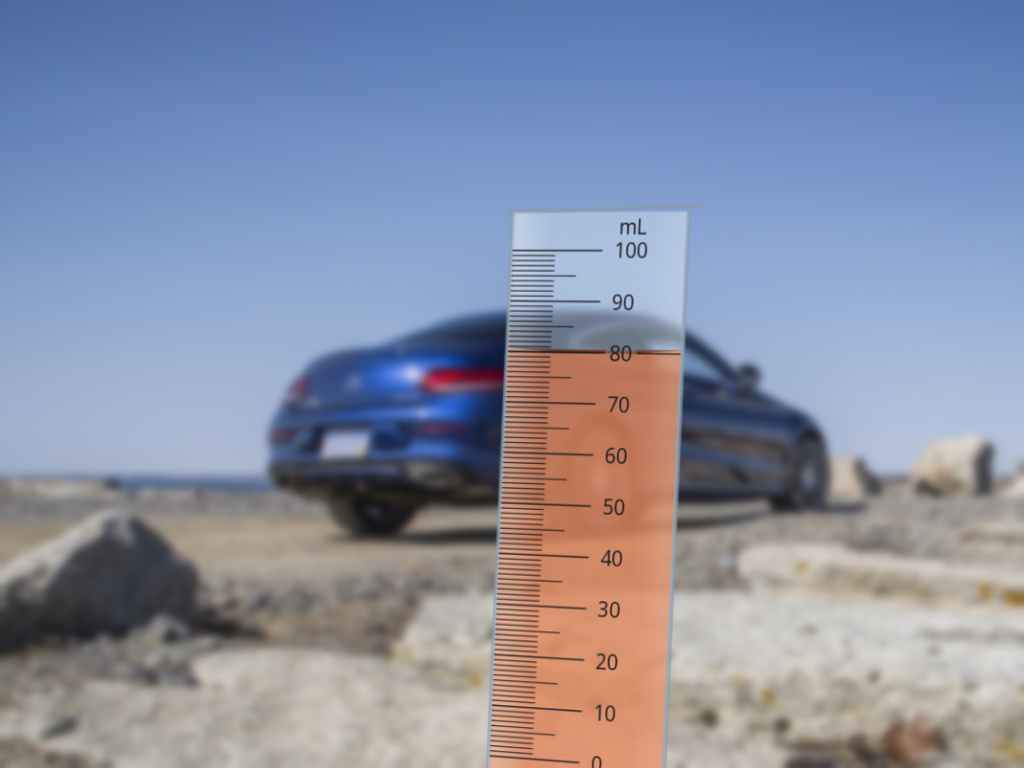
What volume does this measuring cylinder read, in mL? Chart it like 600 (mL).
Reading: 80 (mL)
